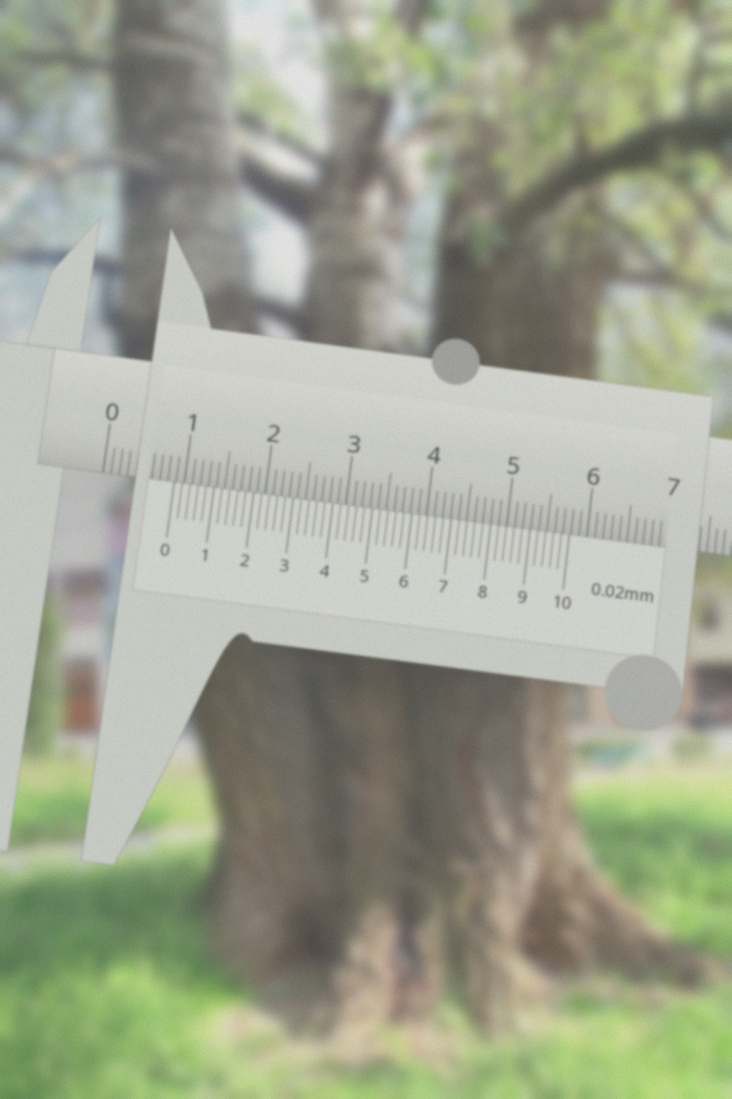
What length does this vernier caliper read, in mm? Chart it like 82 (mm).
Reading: 8.8 (mm)
